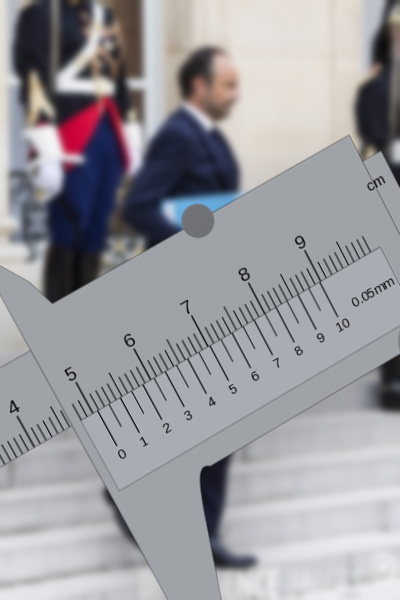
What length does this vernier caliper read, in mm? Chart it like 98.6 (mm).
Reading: 50.8 (mm)
